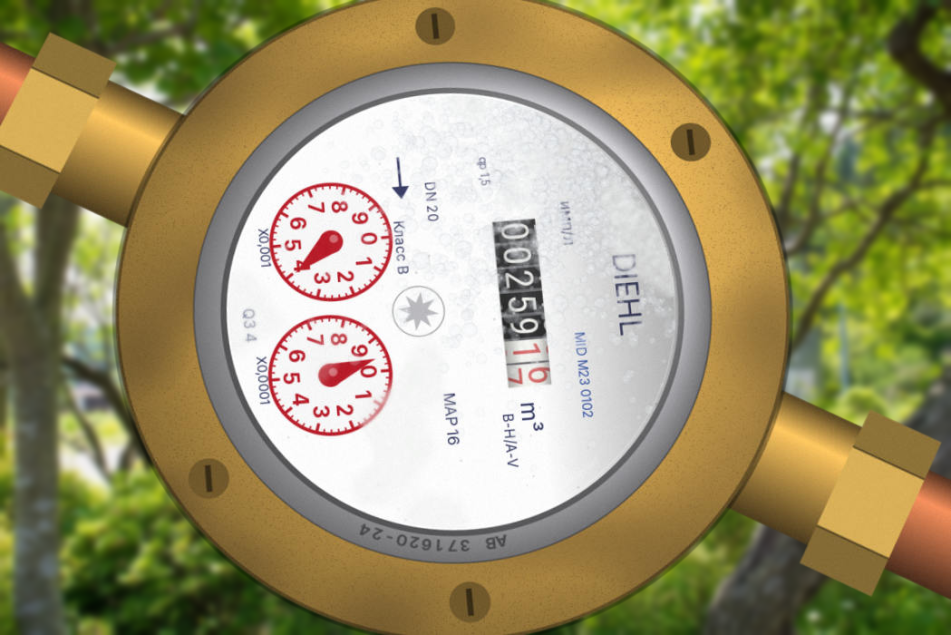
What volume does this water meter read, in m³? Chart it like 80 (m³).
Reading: 259.1639 (m³)
